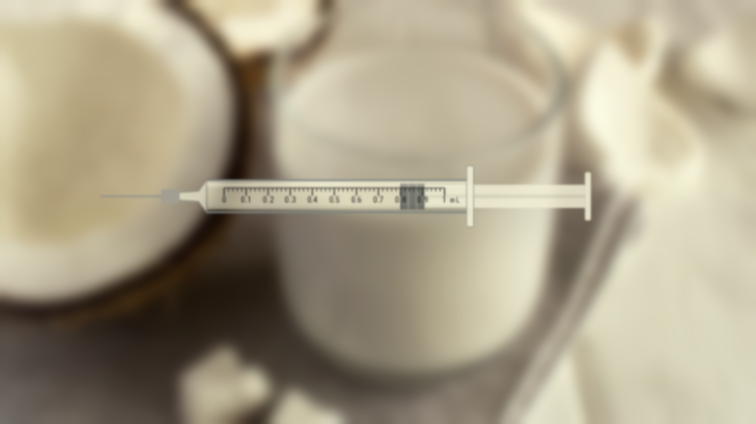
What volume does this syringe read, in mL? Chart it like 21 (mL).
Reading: 0.8 (mL)
